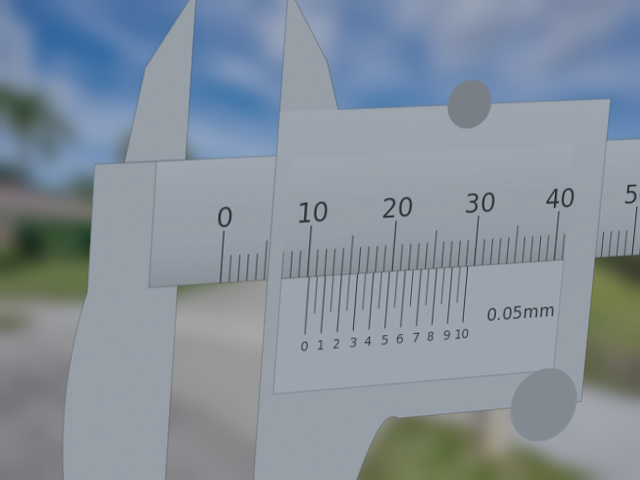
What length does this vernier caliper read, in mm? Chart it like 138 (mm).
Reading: 10.2 (mm)
